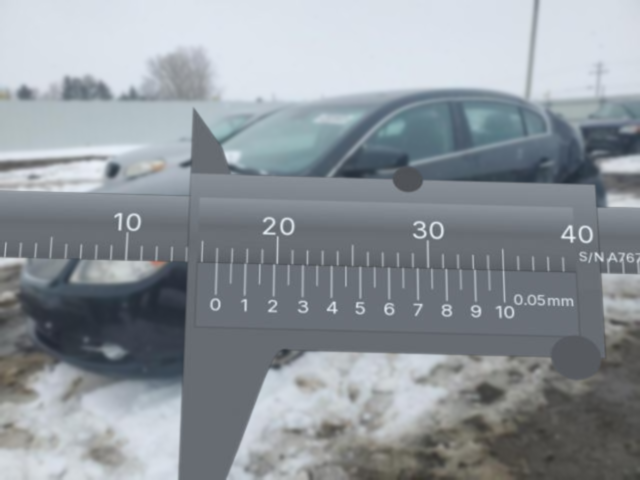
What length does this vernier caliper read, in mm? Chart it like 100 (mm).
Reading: 16.0 (mm)
